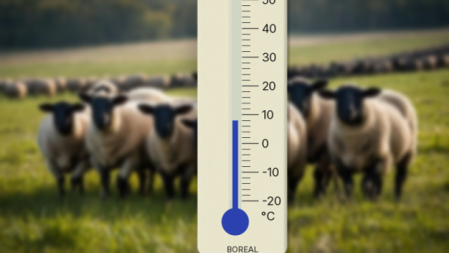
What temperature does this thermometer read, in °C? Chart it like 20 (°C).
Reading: 8 (°C)
